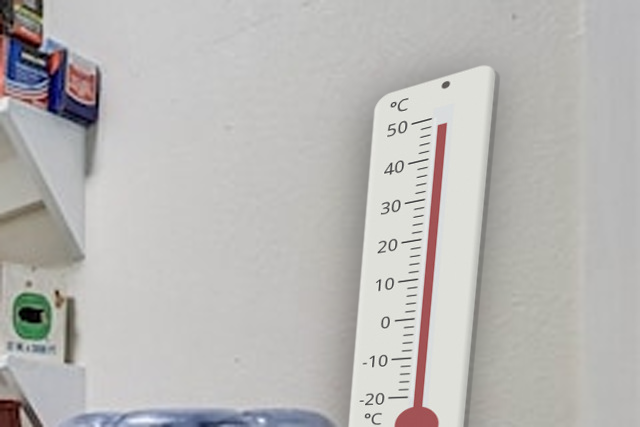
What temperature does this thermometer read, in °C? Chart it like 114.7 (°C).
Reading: 48 (°C)
